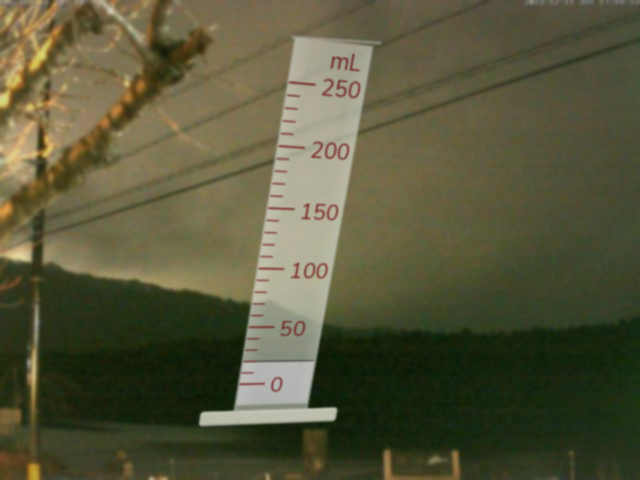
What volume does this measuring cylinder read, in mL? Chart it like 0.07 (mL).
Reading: 20 (mL)
